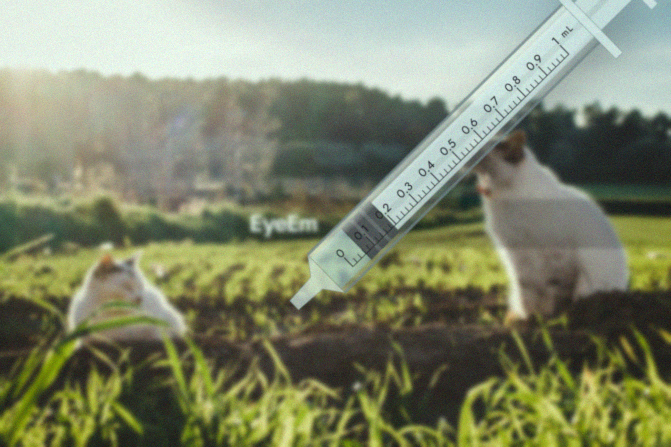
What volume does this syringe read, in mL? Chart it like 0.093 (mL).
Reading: 0.06 (mL)
